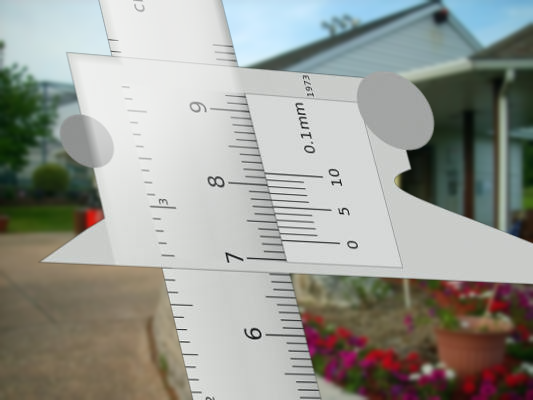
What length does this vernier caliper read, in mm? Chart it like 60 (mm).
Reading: 72.6 (mm)
